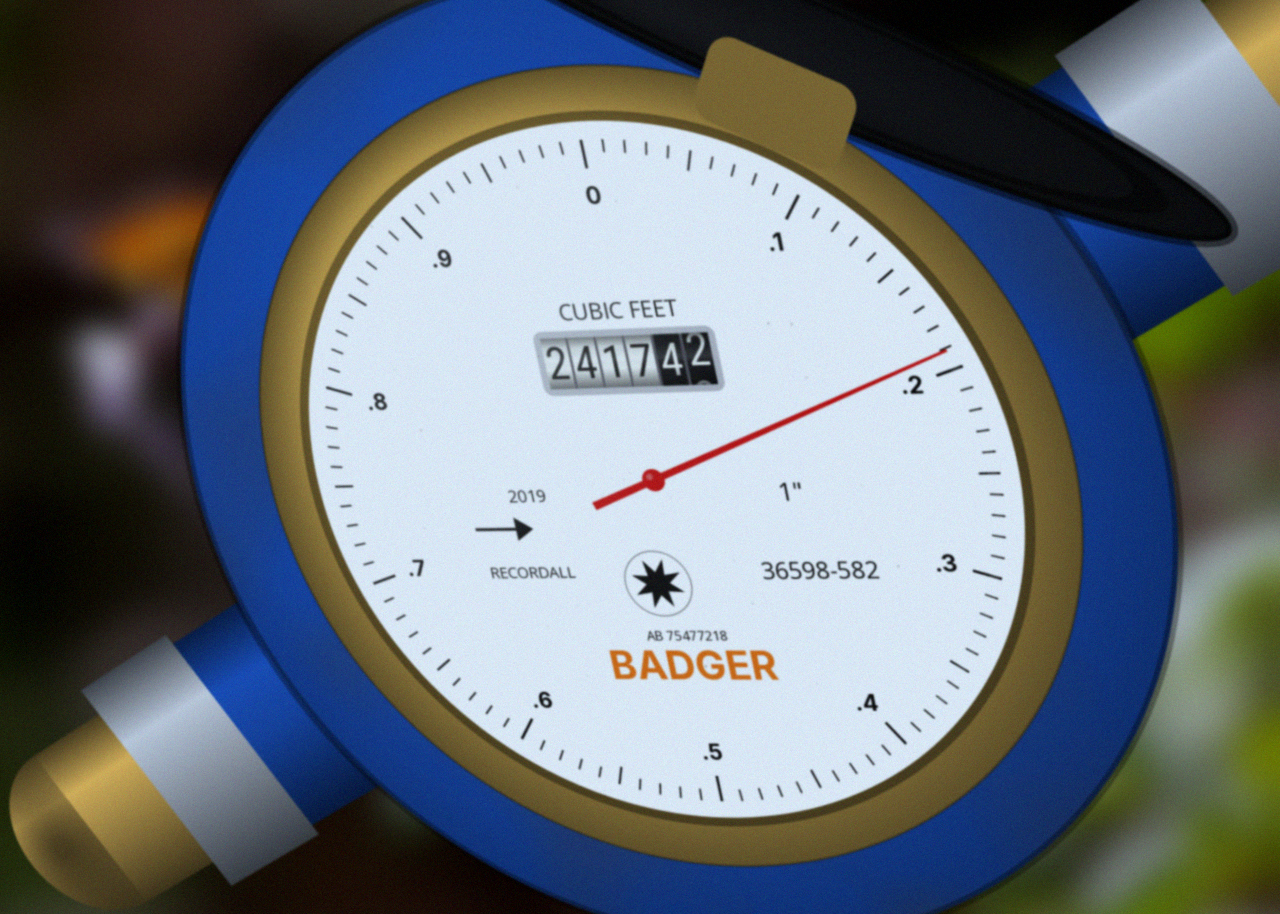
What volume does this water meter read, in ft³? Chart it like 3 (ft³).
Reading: 241742.19 (ft³)
